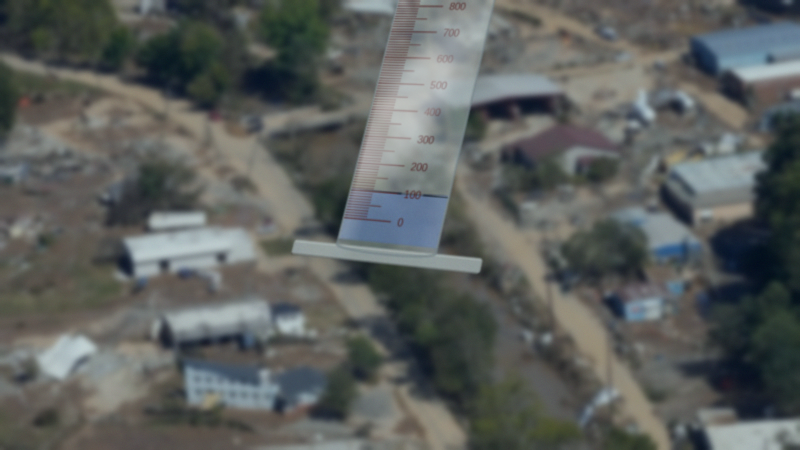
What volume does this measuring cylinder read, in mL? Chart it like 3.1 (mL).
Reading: 100 (mL)
